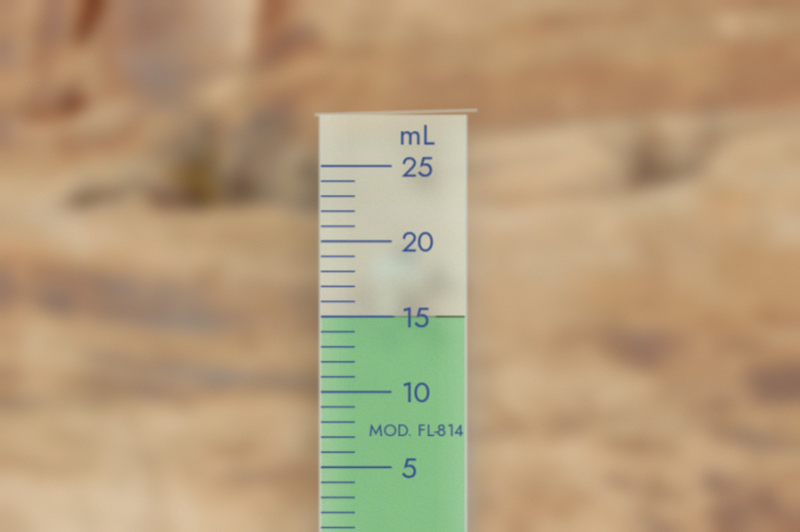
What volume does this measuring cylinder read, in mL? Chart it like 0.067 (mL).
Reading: 15 (mL)
